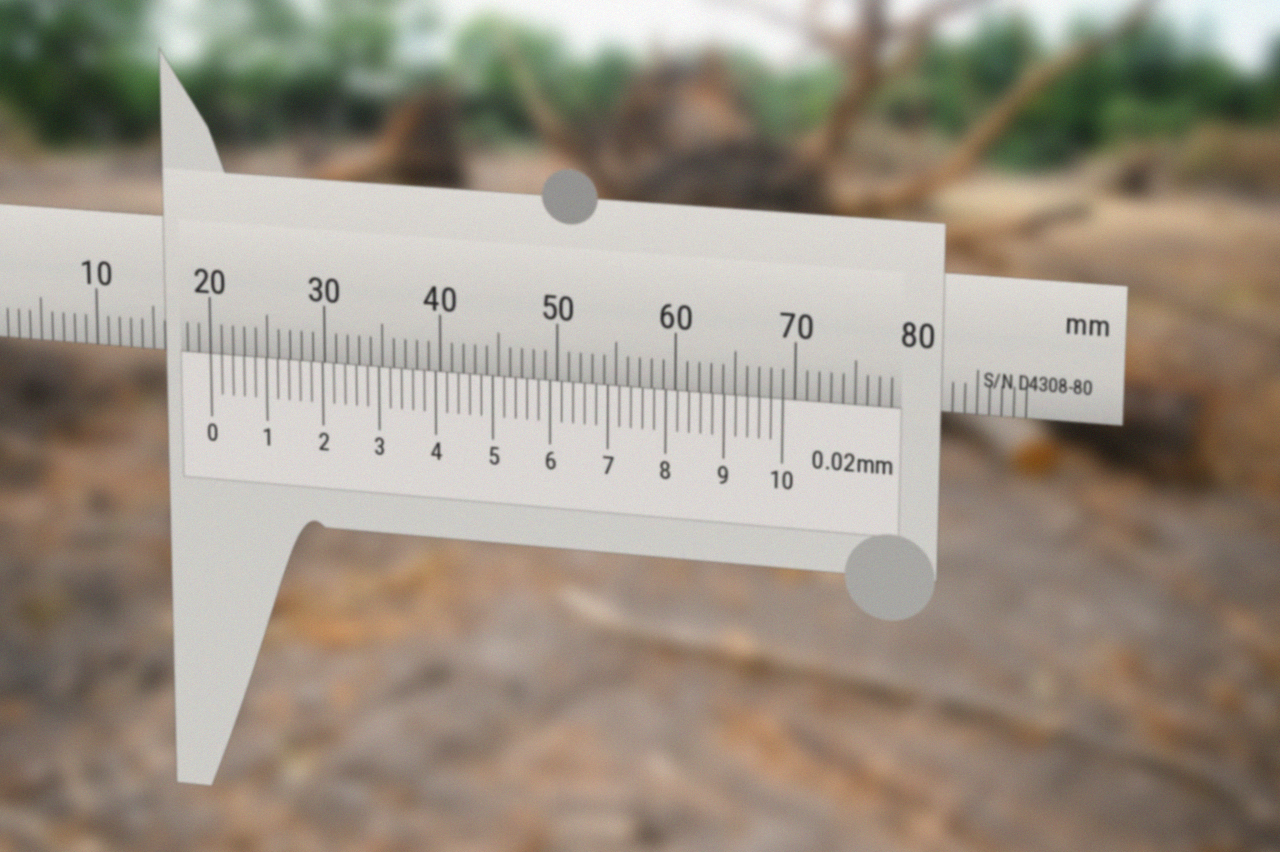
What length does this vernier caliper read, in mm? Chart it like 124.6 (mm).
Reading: 20.0 (mm)
